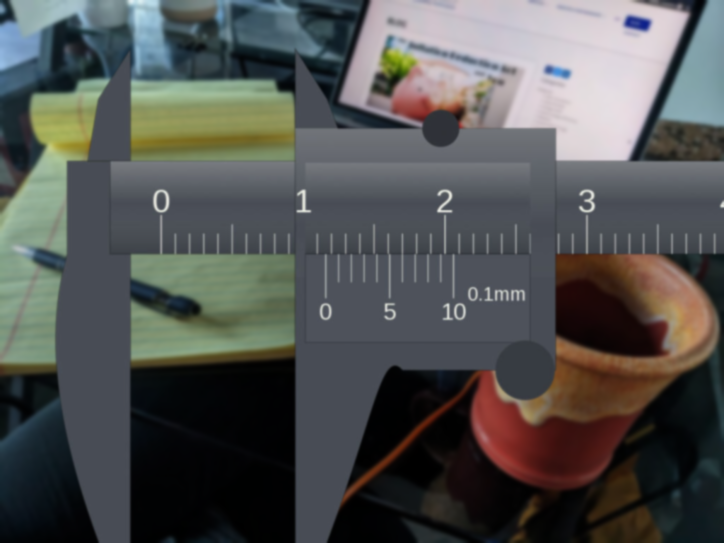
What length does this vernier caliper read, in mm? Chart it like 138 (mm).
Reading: 11.6 (mm)
